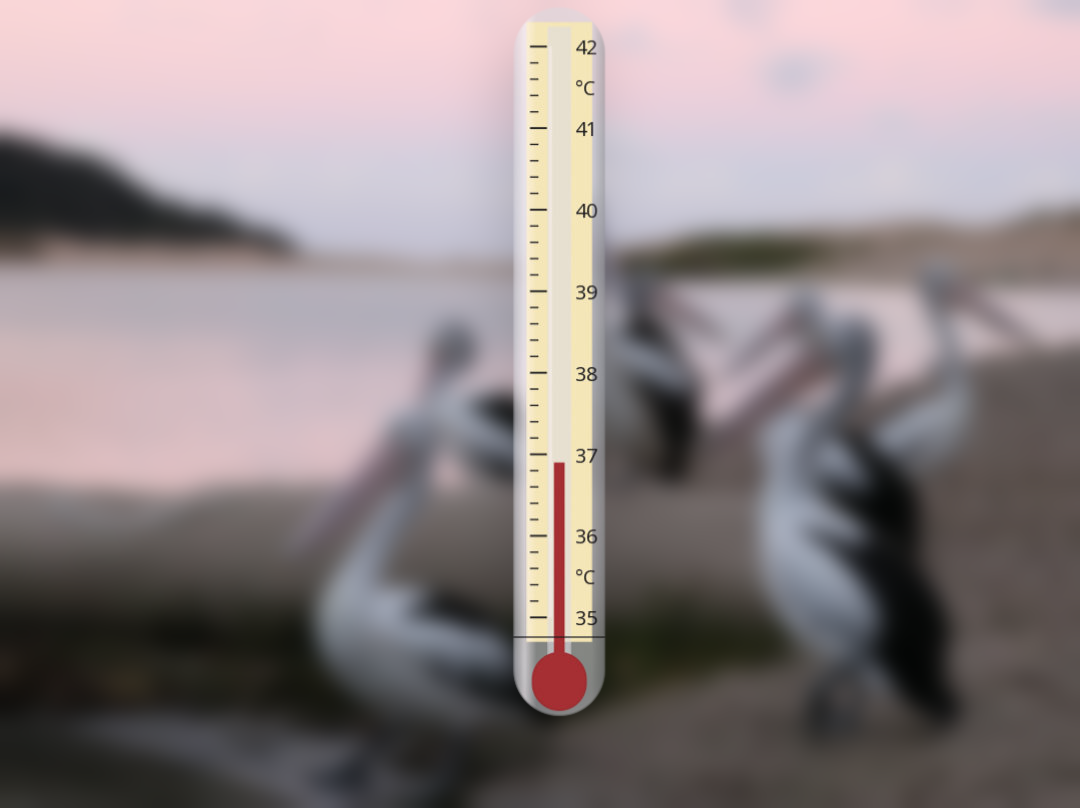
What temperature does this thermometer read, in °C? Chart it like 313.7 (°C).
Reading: 36.9 (°C)
